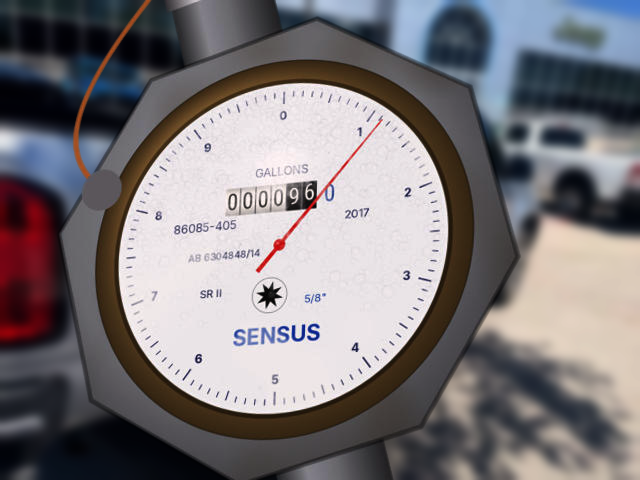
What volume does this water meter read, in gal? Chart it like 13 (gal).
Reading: 961.1 (gal)
